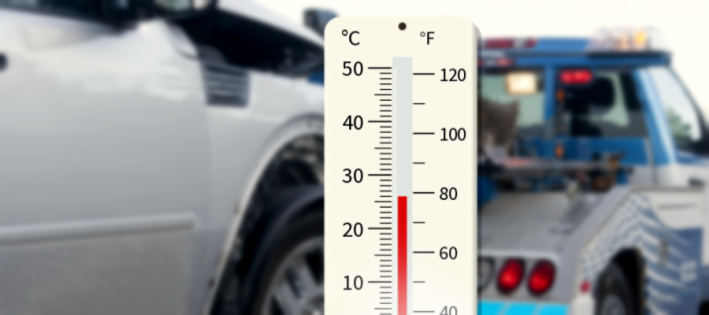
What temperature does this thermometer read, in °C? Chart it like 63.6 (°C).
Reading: 26 (°C)
